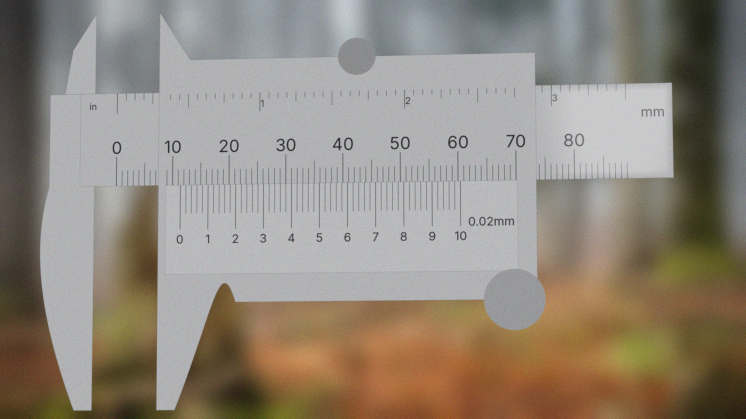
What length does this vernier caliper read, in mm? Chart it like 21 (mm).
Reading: 11.4 (mm)
